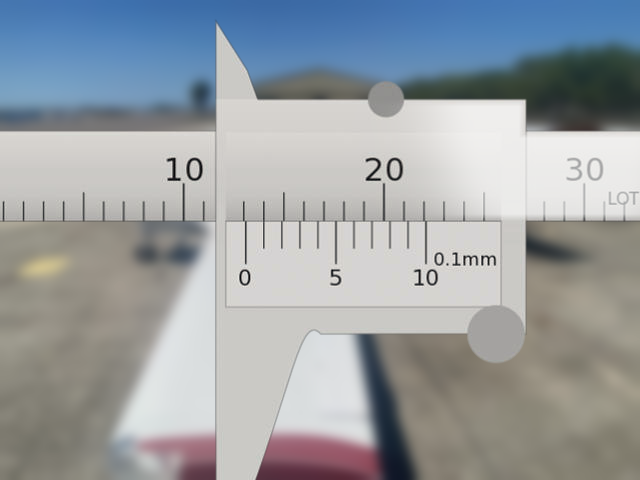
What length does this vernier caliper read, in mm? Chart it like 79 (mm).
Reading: 13.1 (mm)
